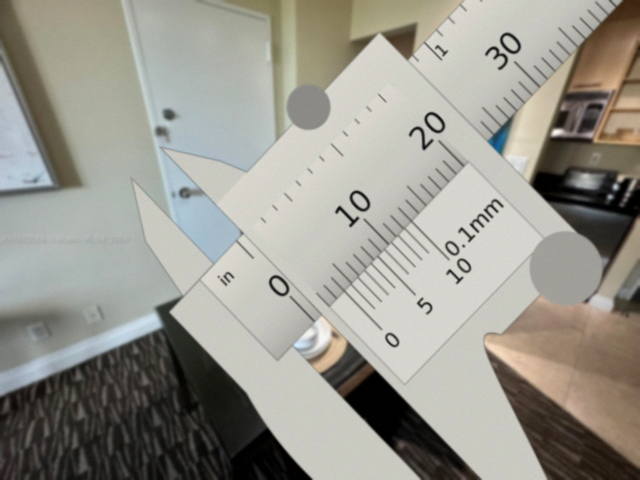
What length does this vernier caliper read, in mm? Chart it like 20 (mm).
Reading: 4.0 (mm)
